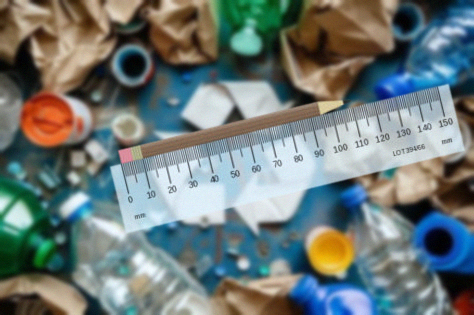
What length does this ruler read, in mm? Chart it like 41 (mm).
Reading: 110 (mm)
